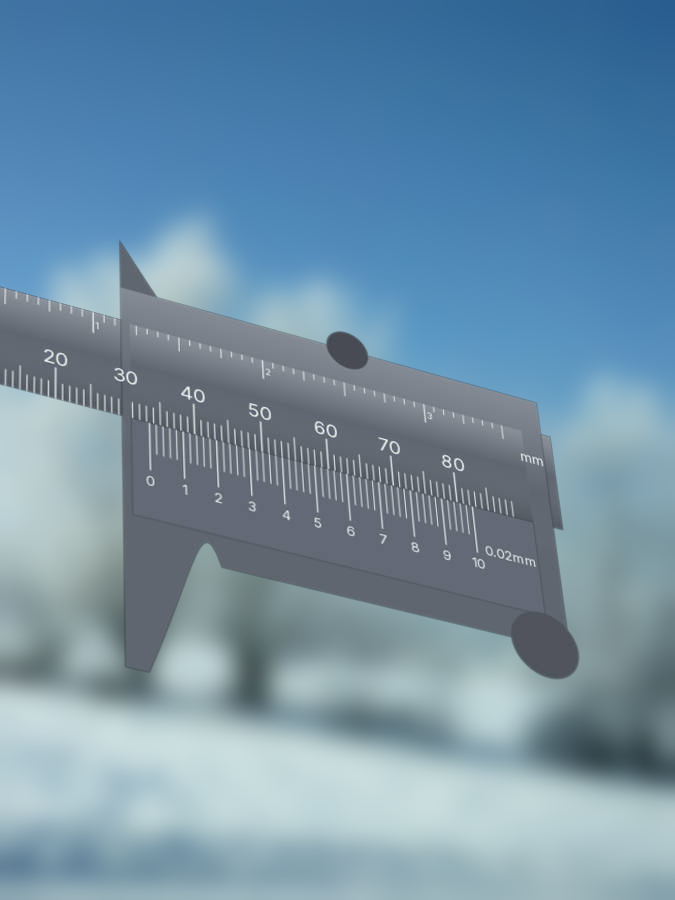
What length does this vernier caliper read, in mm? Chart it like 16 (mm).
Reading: 33.4 (mm)
